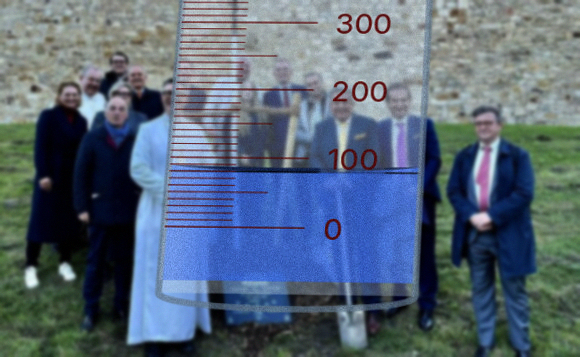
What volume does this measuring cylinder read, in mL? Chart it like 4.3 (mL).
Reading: 80 (mL)
